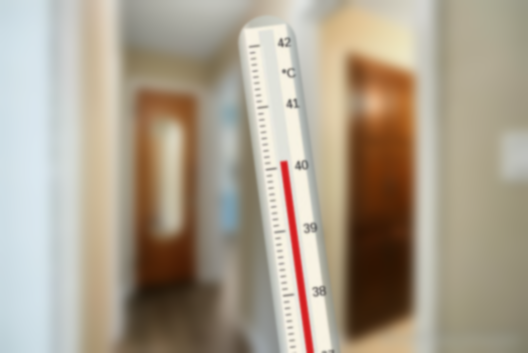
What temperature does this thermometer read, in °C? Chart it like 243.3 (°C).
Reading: 40.1 (°C)
